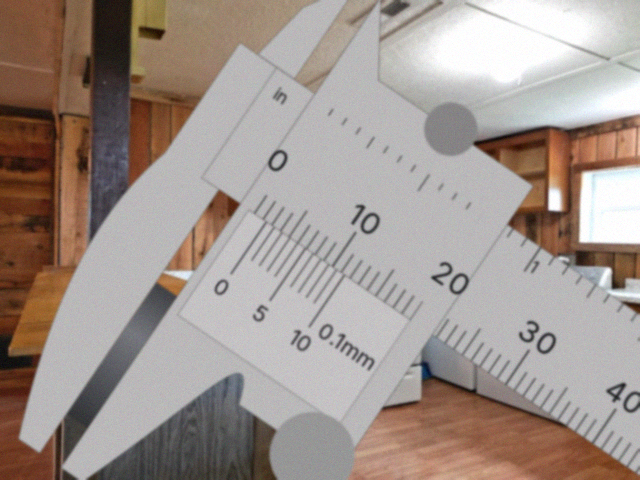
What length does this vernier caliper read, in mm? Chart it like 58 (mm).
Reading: 2.4 (mm)
